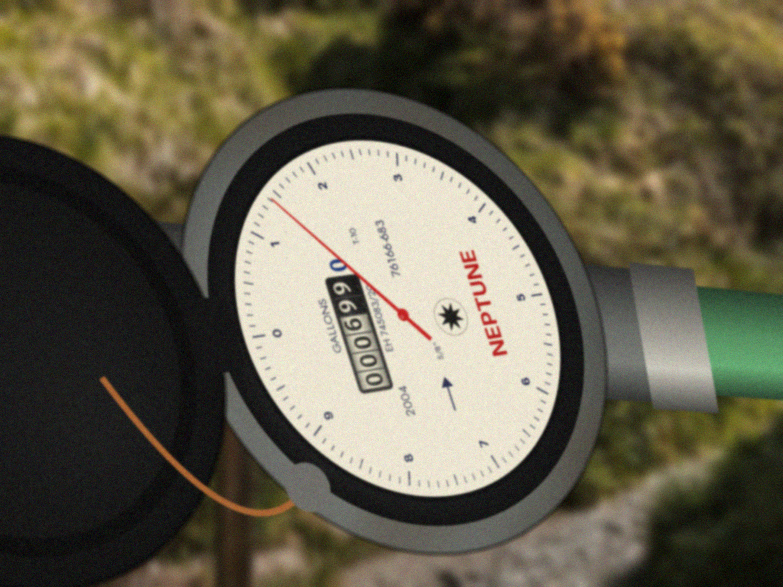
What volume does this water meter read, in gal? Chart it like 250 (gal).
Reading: 6991.4 (gal)
